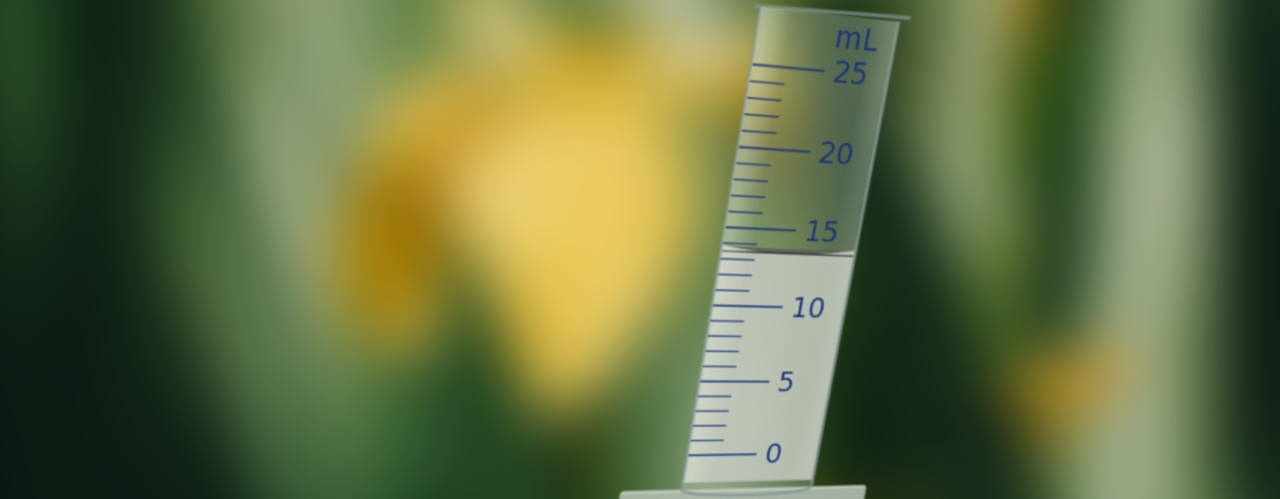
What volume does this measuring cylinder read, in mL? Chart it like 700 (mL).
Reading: 13.5 (mL)
